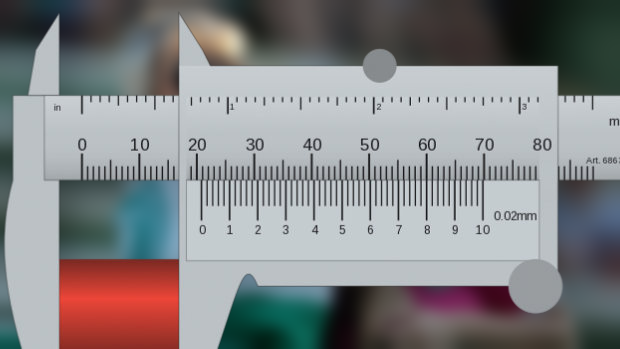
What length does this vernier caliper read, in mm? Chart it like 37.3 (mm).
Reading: 20.8 (mm)
